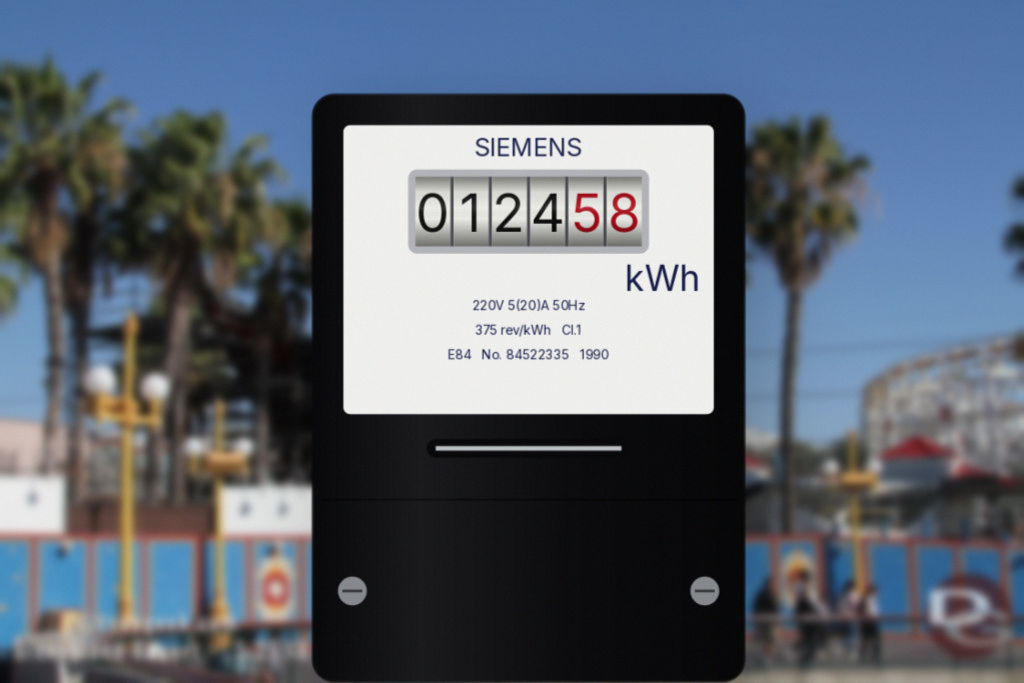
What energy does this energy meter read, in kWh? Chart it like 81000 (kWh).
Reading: 124.58 (kWh)
